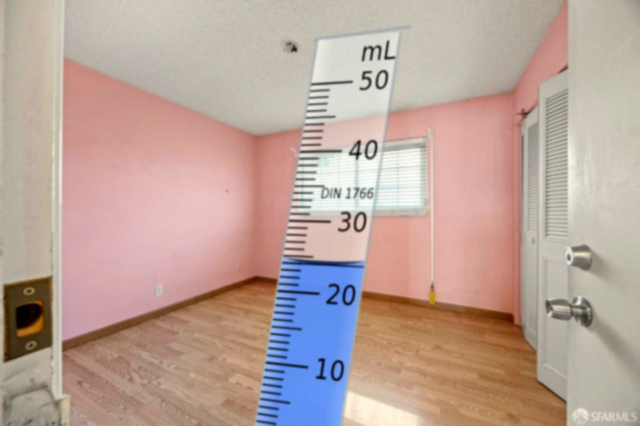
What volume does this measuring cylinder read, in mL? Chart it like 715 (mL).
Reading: 24 (mL)
